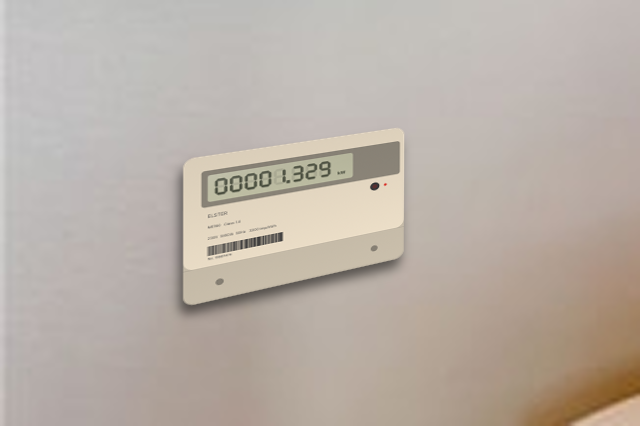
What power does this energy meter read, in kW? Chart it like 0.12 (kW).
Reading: 1.329 (kW)
